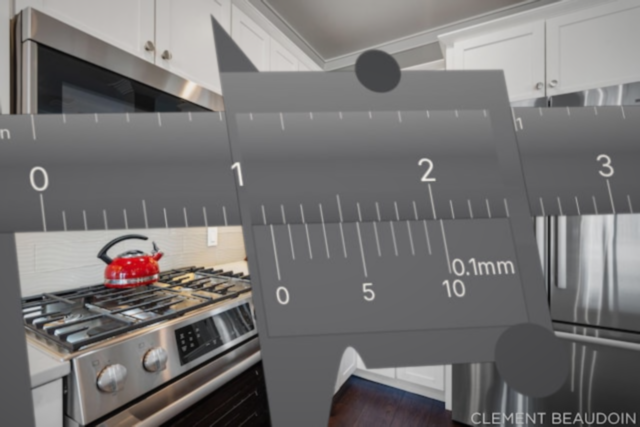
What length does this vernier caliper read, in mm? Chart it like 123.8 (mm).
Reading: 11.3 (mm)
